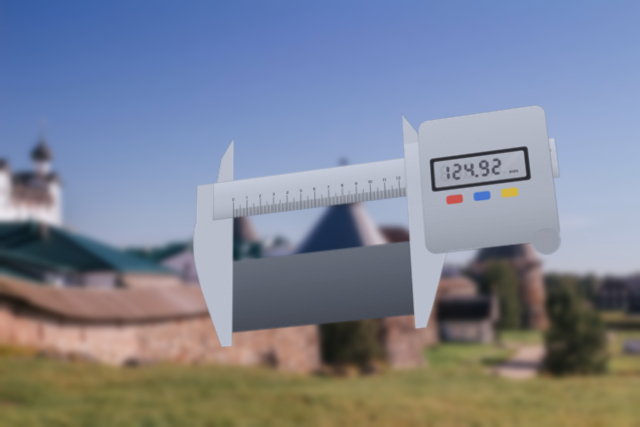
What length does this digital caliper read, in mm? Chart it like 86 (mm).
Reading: 124.92 (mm)
